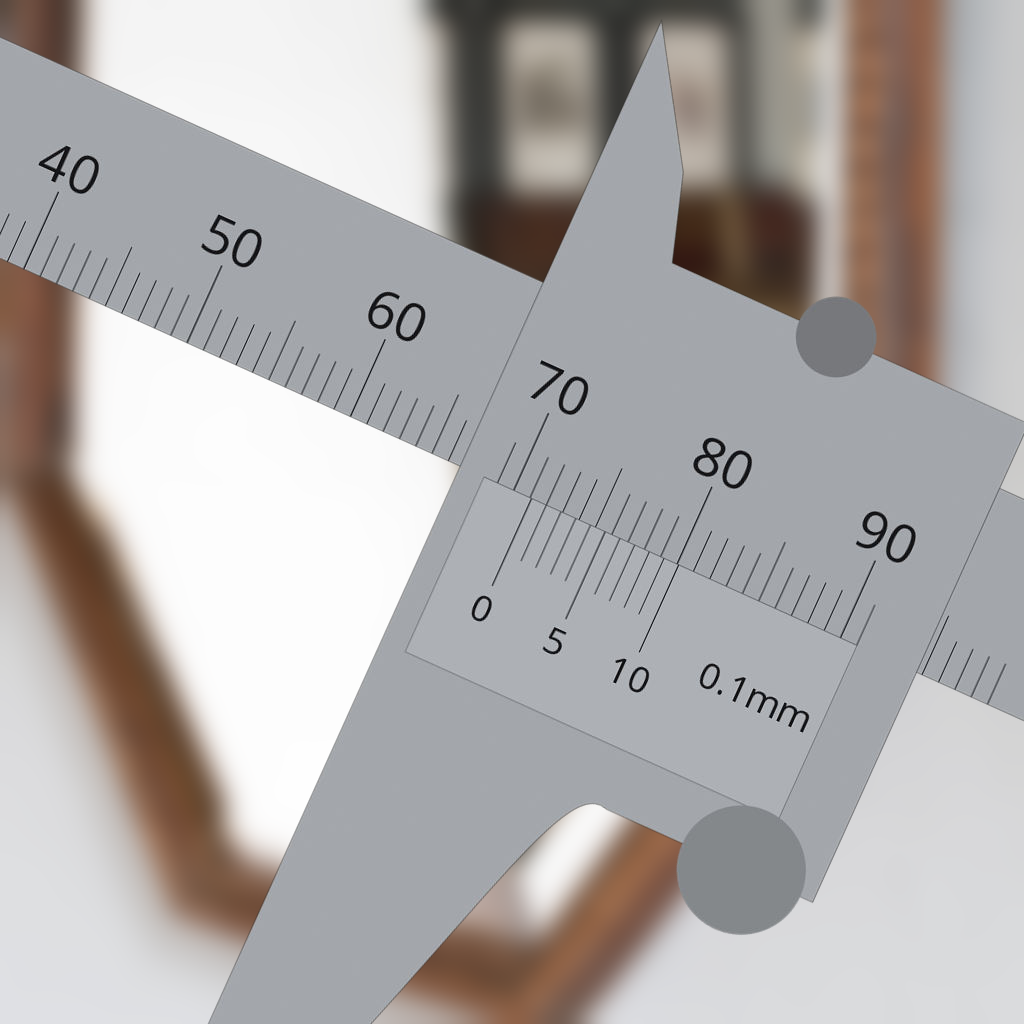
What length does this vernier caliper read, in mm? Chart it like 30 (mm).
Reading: 71.1 (mm)
